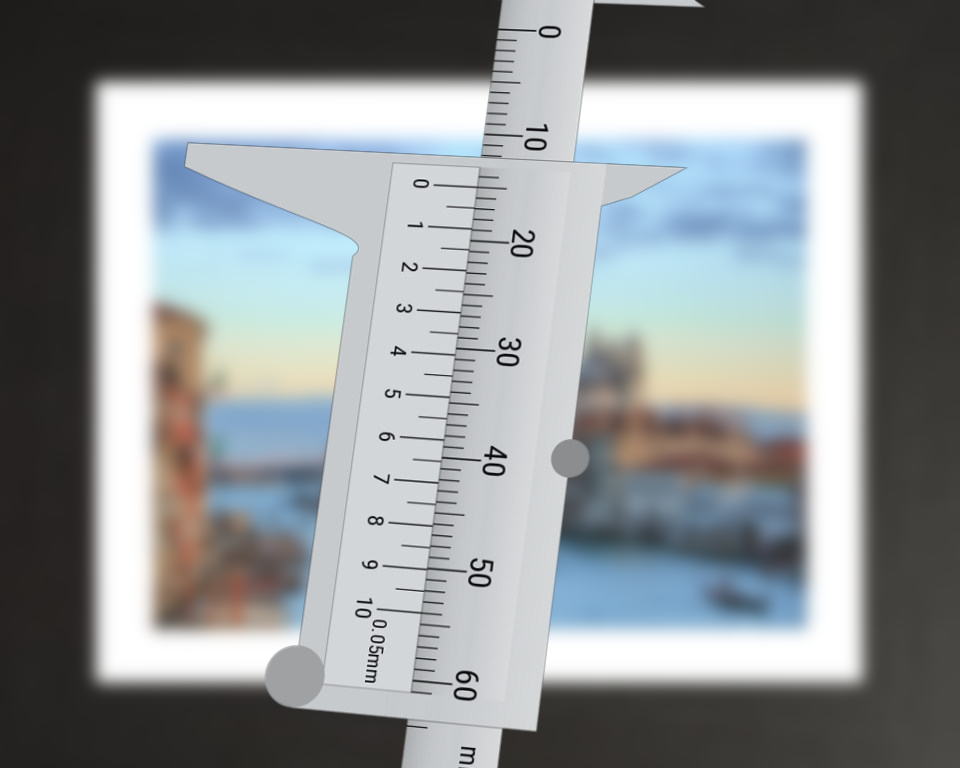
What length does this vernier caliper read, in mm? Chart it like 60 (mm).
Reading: 15.0 (mm)
